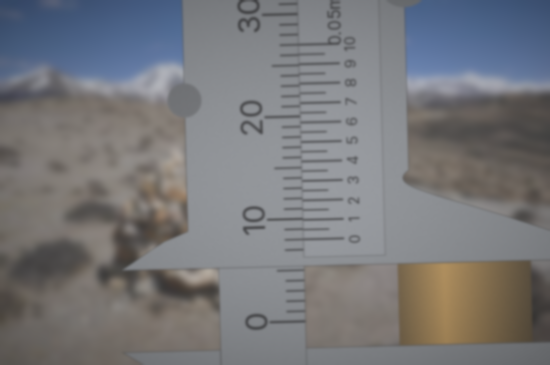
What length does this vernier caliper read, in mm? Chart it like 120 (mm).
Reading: 8.0 (mm)
